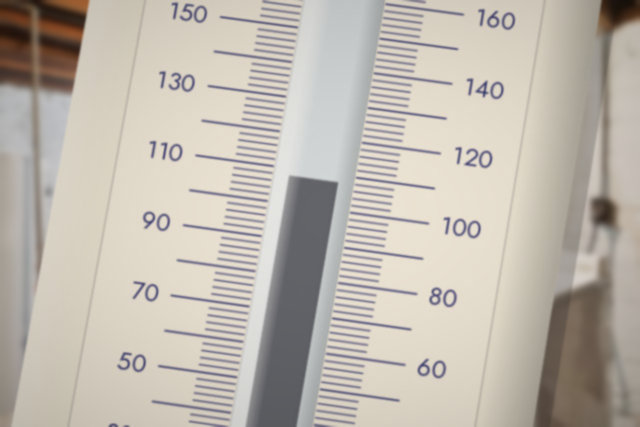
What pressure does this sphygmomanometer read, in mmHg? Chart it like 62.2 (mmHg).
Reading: 108 (mmHg)
